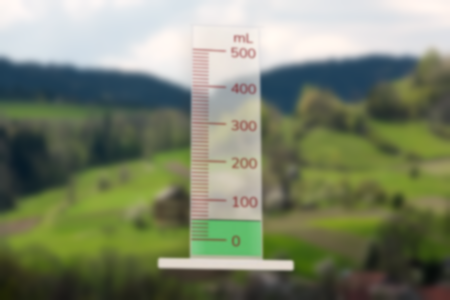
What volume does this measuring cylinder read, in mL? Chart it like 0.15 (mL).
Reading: 50 (mL)
